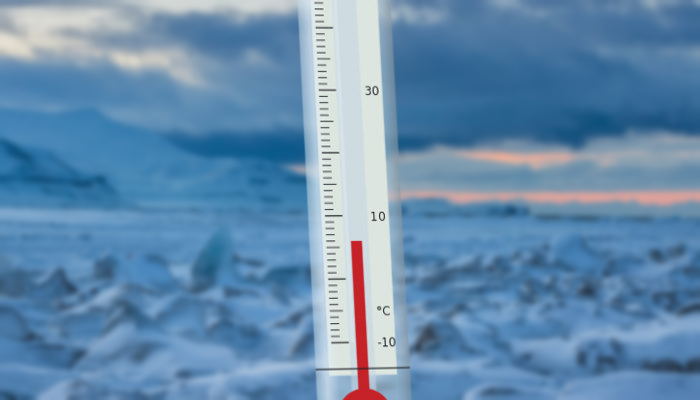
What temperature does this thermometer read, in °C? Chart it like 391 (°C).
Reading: 6 (°C)
